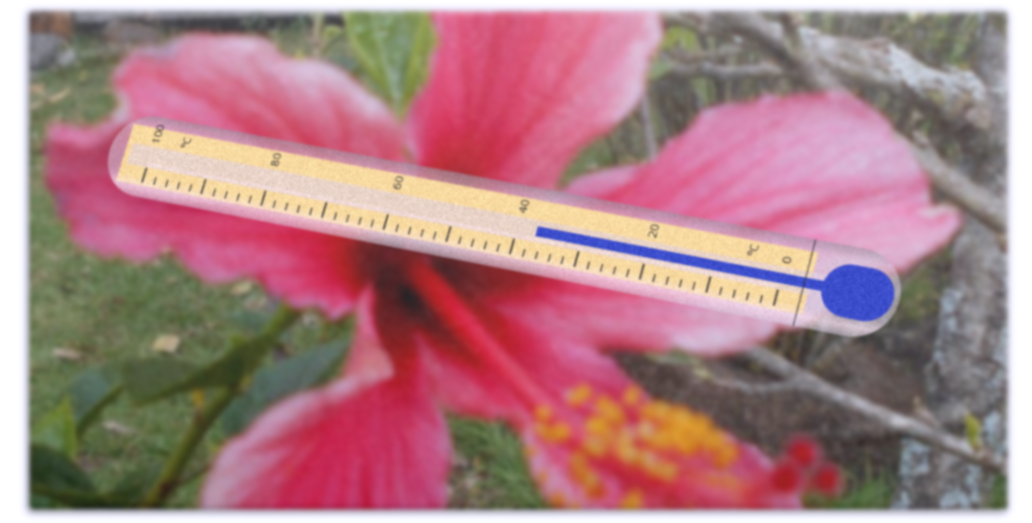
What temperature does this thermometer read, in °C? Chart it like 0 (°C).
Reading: 37 (°C)
